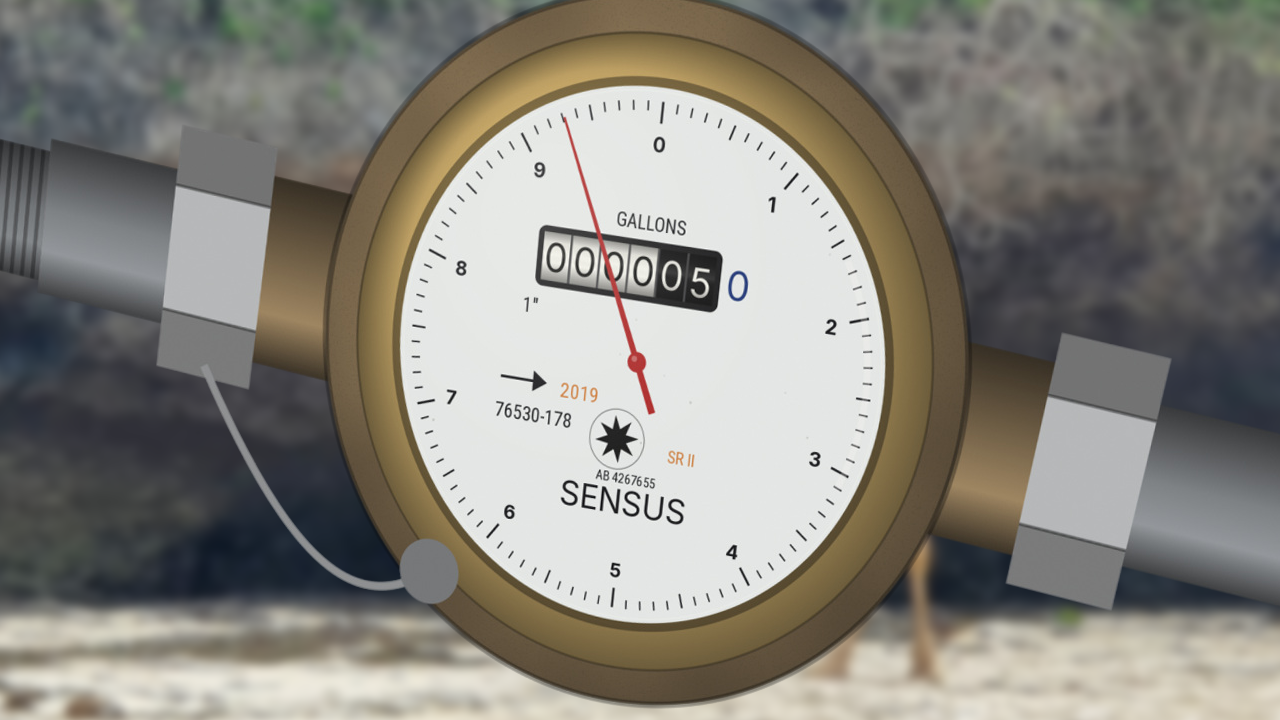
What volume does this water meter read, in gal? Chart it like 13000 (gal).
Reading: 49.3 (gal)
